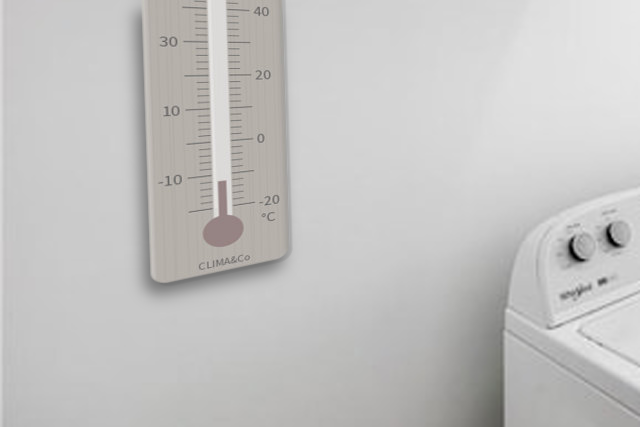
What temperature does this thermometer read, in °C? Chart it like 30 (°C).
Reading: -12 (°C)
